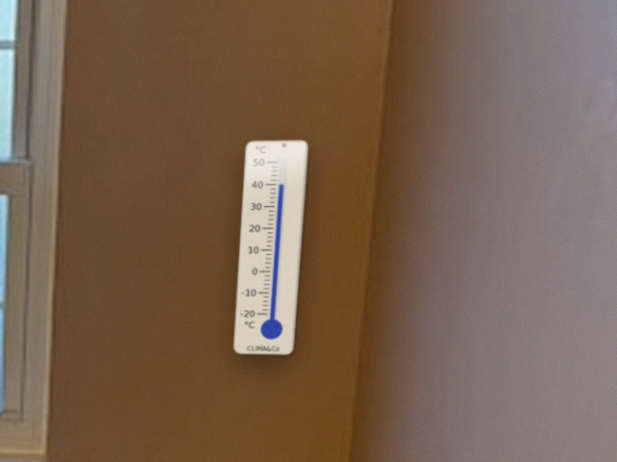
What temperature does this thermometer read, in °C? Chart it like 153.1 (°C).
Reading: 40 (°C)
